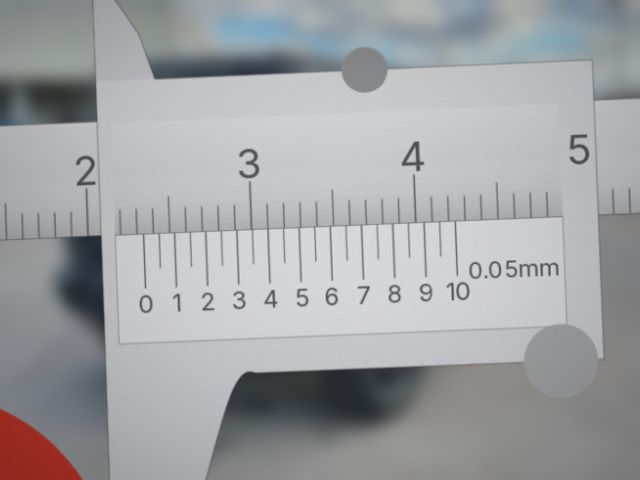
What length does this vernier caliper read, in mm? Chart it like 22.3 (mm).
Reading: 23.4 (mm)
